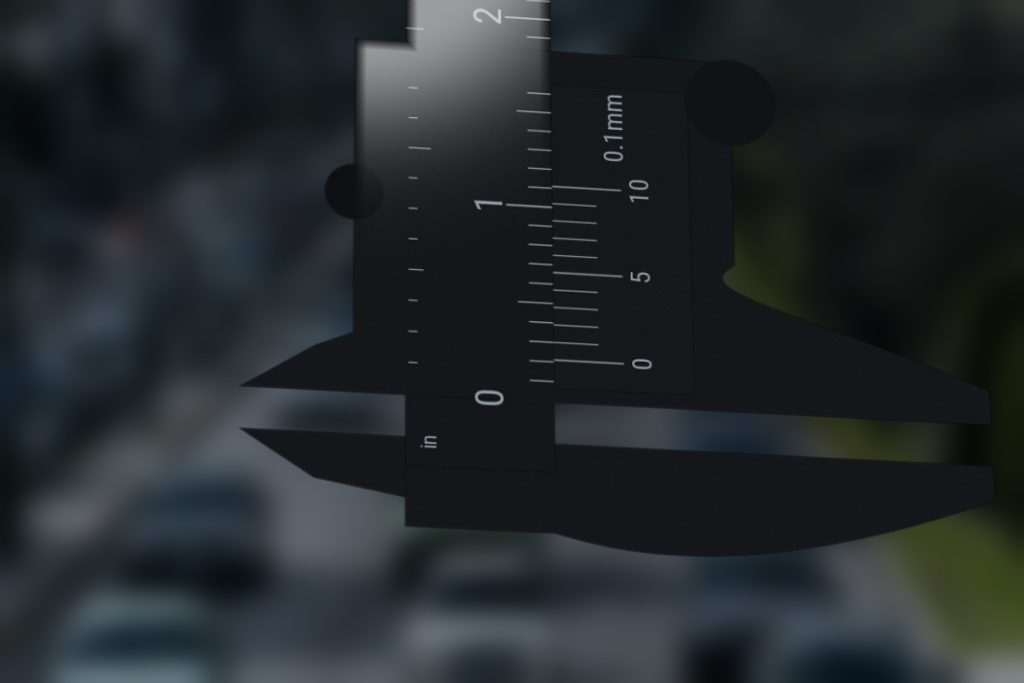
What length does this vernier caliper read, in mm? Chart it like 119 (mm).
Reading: 2.1 (mm)
